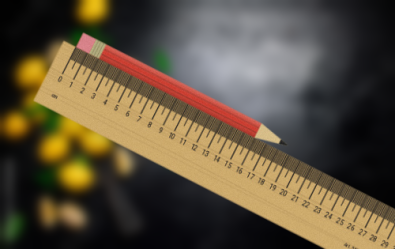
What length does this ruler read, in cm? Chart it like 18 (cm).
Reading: 18.5 (cm)
